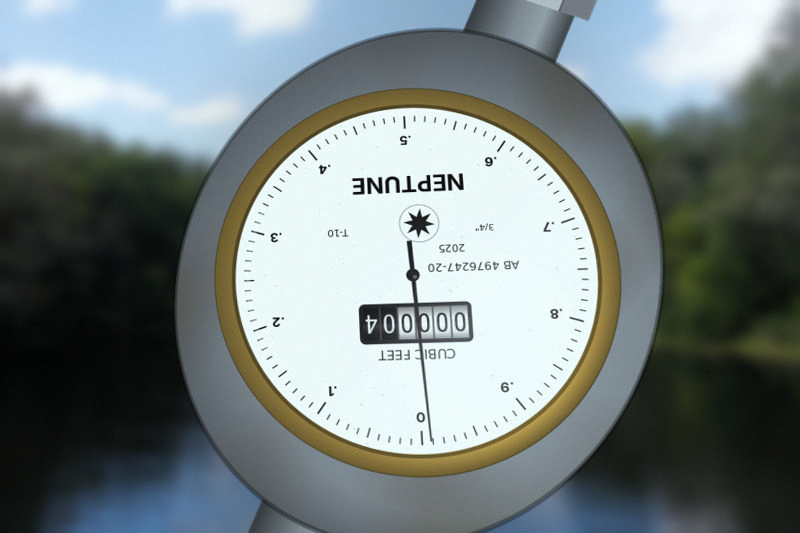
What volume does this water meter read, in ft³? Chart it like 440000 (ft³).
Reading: 3.99 (ft³)
